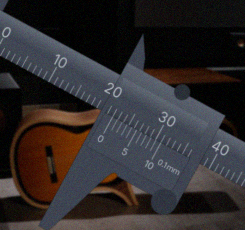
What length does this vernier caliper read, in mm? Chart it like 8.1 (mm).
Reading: 22.0 (mm)
